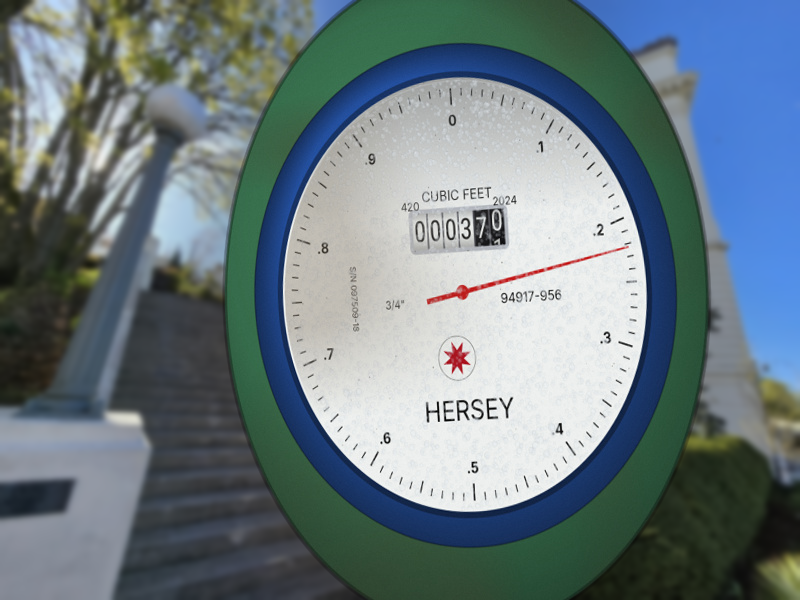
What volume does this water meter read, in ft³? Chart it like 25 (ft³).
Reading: 370.22 (ft³)
